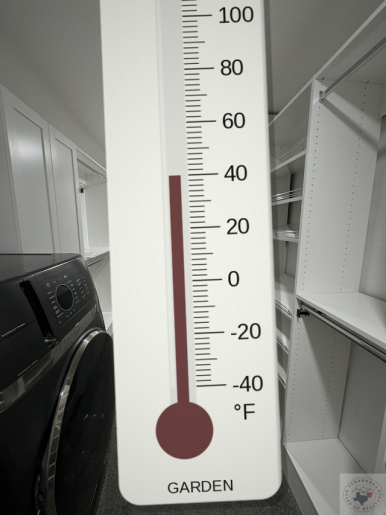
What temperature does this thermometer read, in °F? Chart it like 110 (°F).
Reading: 40 (°F)
